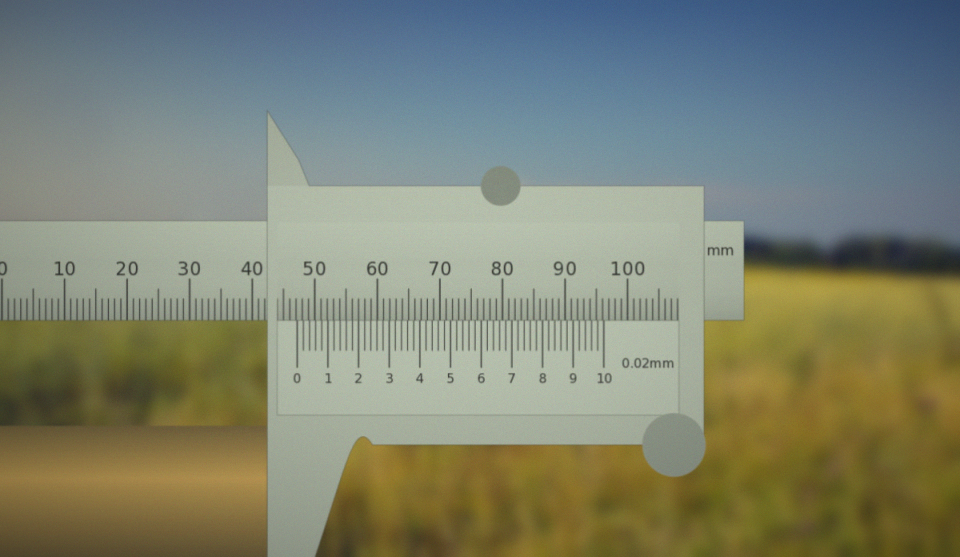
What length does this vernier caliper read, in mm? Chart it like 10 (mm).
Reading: 47.2 (mm)
